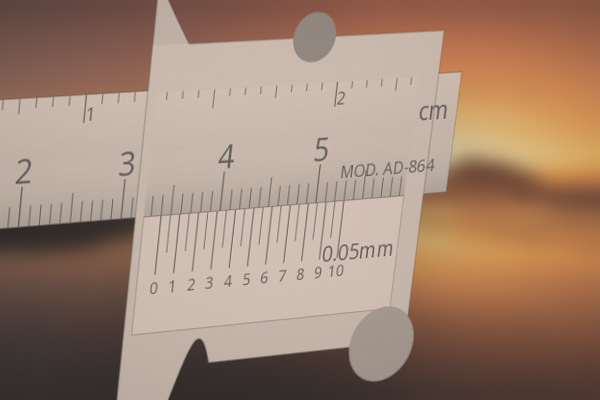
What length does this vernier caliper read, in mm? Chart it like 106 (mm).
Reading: 34.0 (mm)
